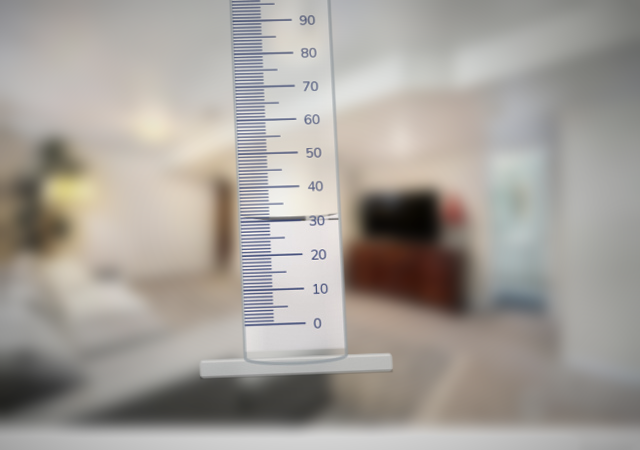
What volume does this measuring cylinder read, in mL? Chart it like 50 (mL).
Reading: 30 (mL)
